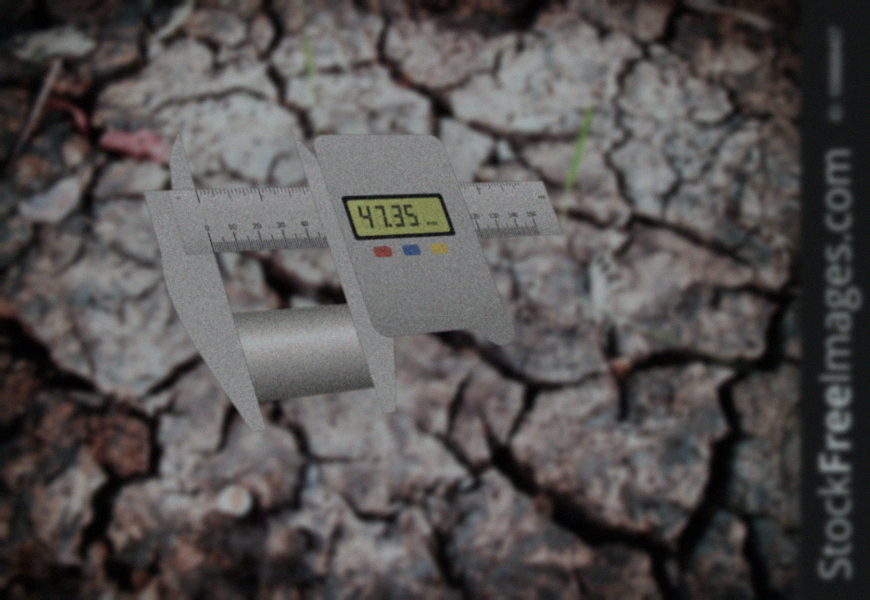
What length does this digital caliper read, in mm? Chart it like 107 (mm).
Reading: 47.35 (mm)
